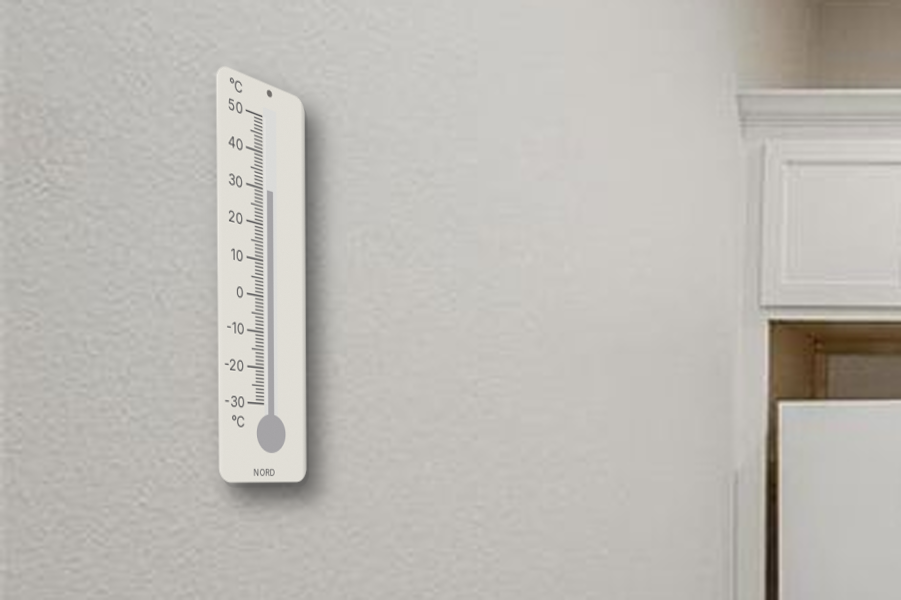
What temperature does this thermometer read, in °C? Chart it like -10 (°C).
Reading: 30 (°C)
